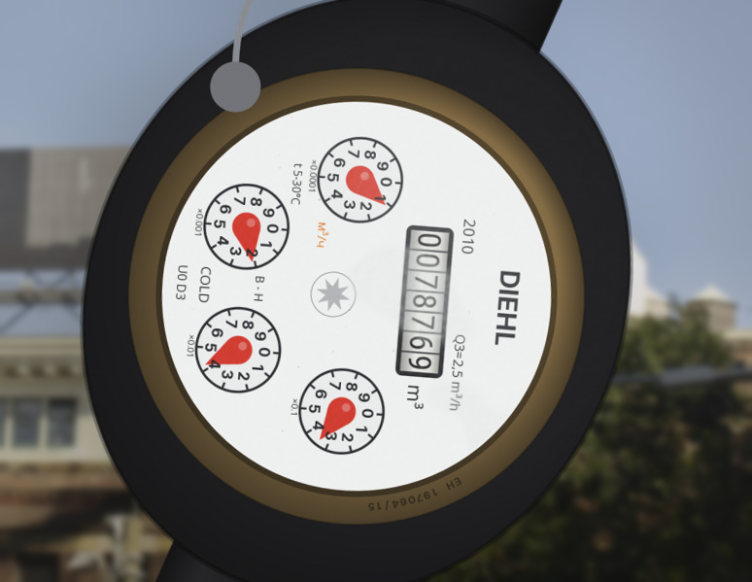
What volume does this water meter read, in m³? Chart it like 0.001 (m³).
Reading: 78769.3421 (m³)
